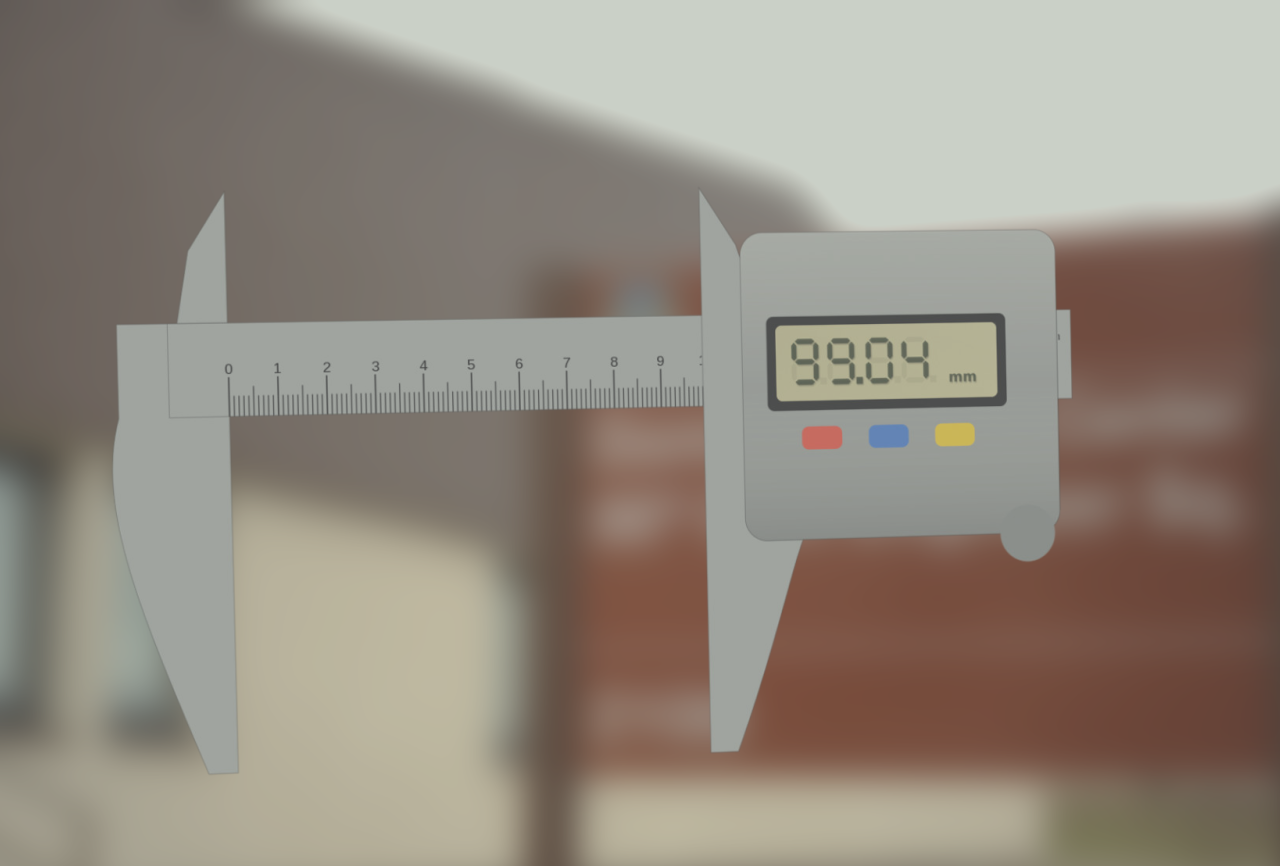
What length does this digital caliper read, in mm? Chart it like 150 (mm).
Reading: 99.04 (mm)
